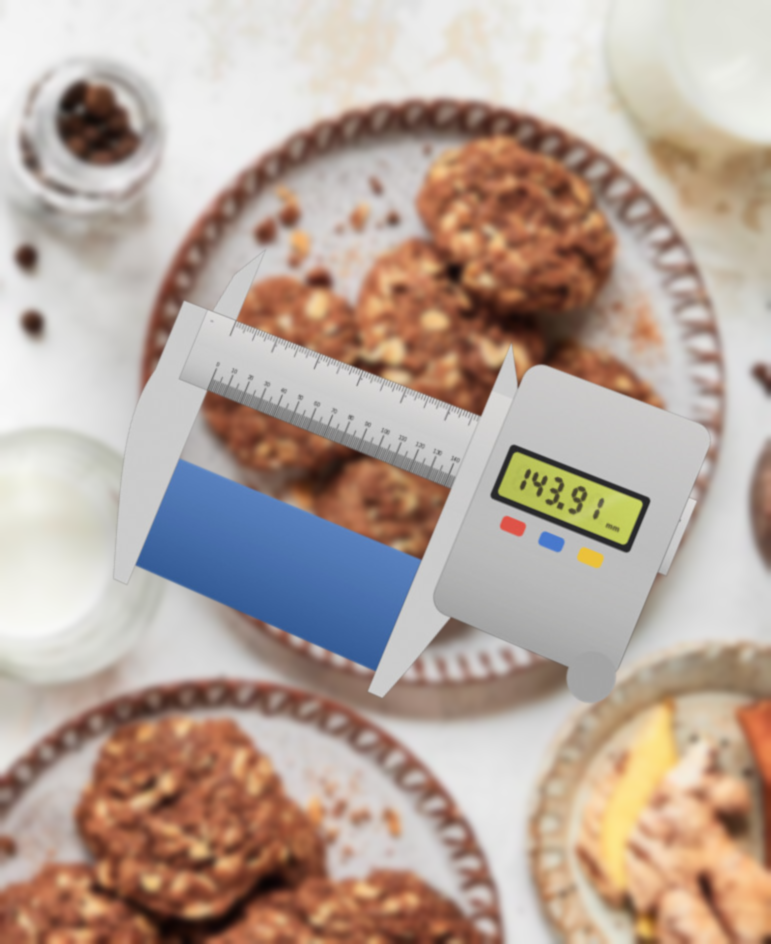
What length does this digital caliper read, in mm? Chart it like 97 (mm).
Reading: 143.91 (mm)
